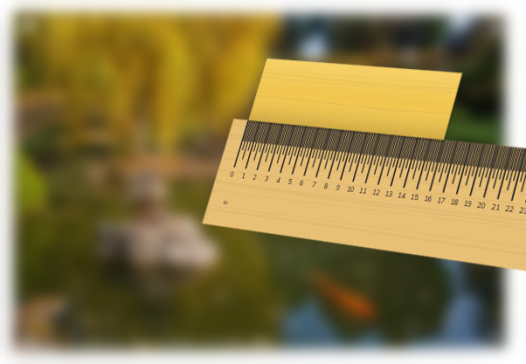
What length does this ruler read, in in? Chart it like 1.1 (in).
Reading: 16 (in)
